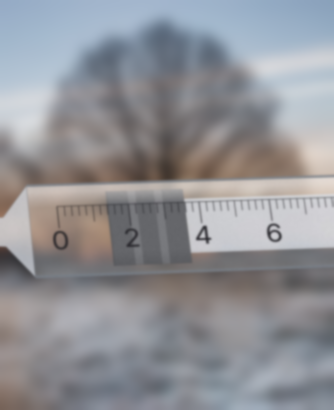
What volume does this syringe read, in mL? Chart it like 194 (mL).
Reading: 1.4 (mL)
